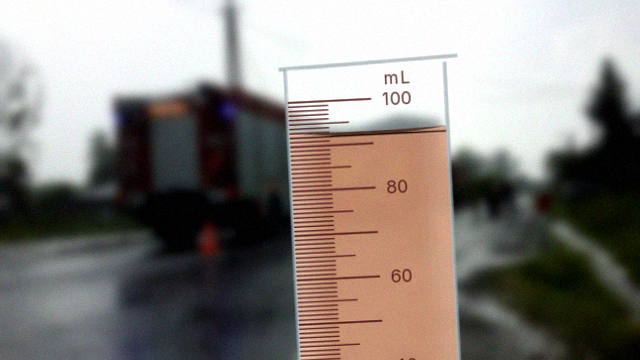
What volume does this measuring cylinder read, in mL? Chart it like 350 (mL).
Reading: 92 (mL)
